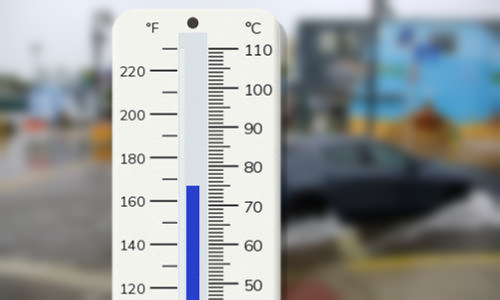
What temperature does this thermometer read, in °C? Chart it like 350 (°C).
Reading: 75 (°C)
